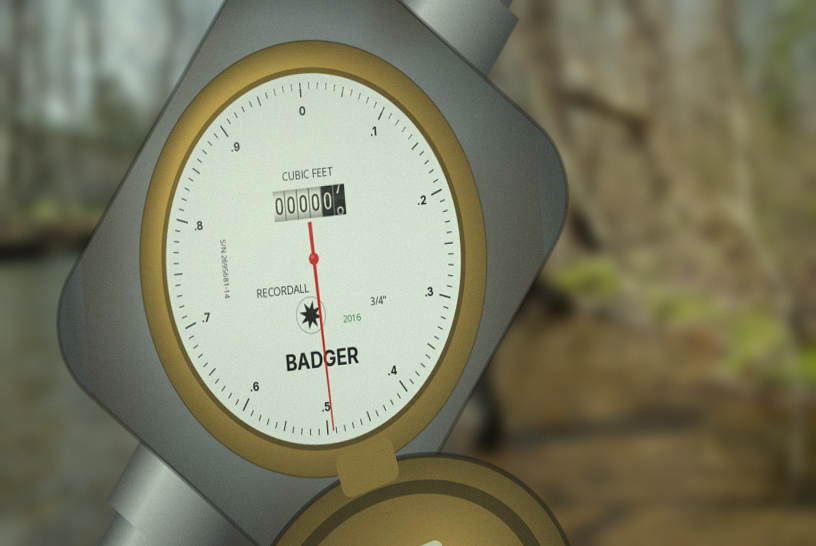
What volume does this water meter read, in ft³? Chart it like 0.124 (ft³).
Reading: 7.49 (ft³)
